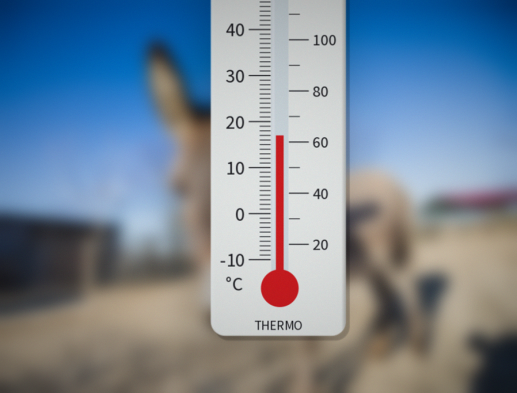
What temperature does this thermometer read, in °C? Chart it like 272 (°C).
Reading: 17 (°C)
